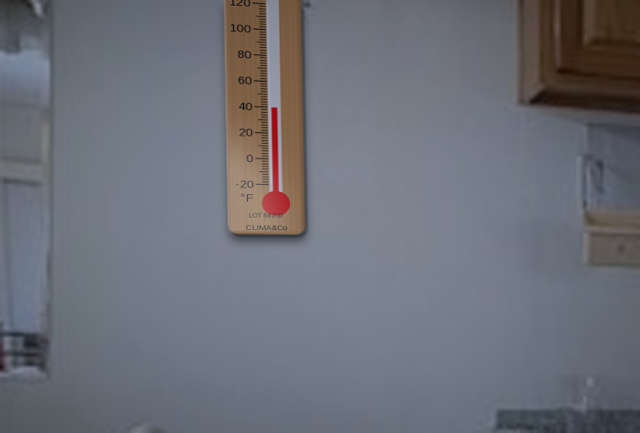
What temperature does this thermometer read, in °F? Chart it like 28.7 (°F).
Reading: 40 (°F)
